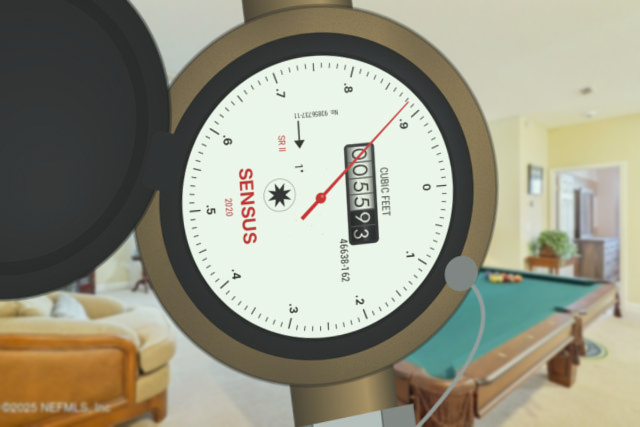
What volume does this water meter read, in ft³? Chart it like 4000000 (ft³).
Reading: 5592.88 (ft³)
